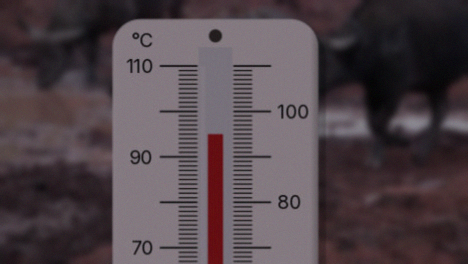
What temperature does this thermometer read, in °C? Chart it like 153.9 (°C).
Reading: 95 (°C)
